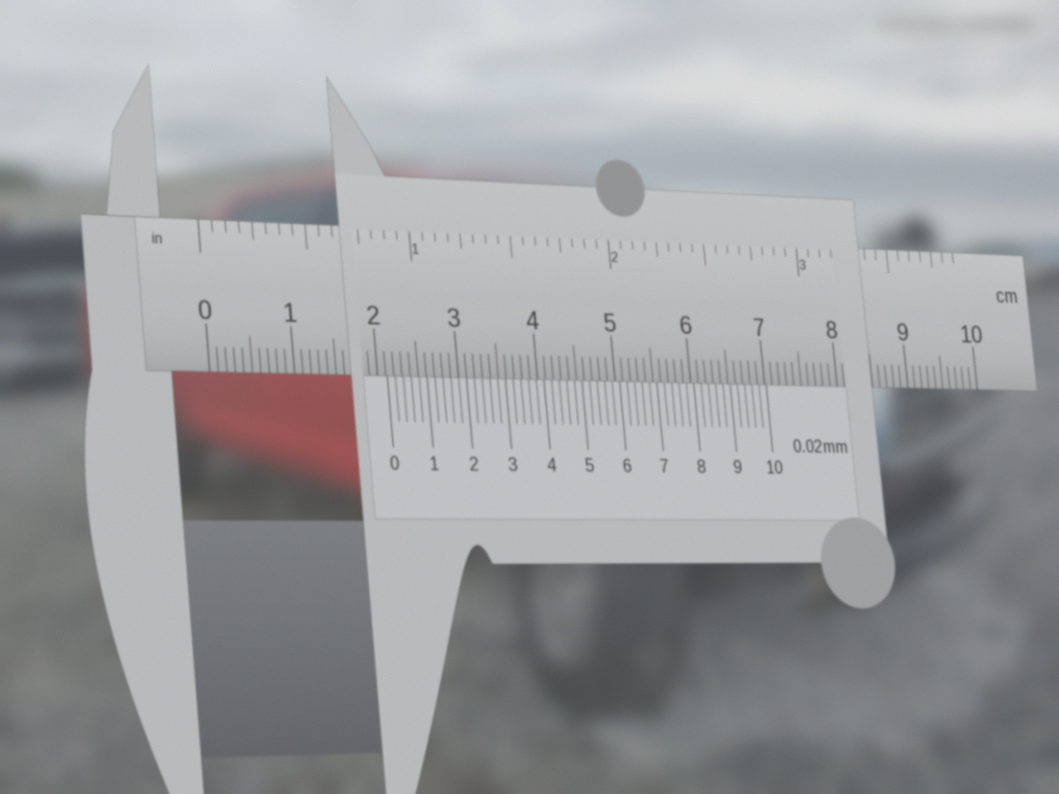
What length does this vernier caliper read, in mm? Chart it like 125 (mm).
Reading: 21.2 (mm)
